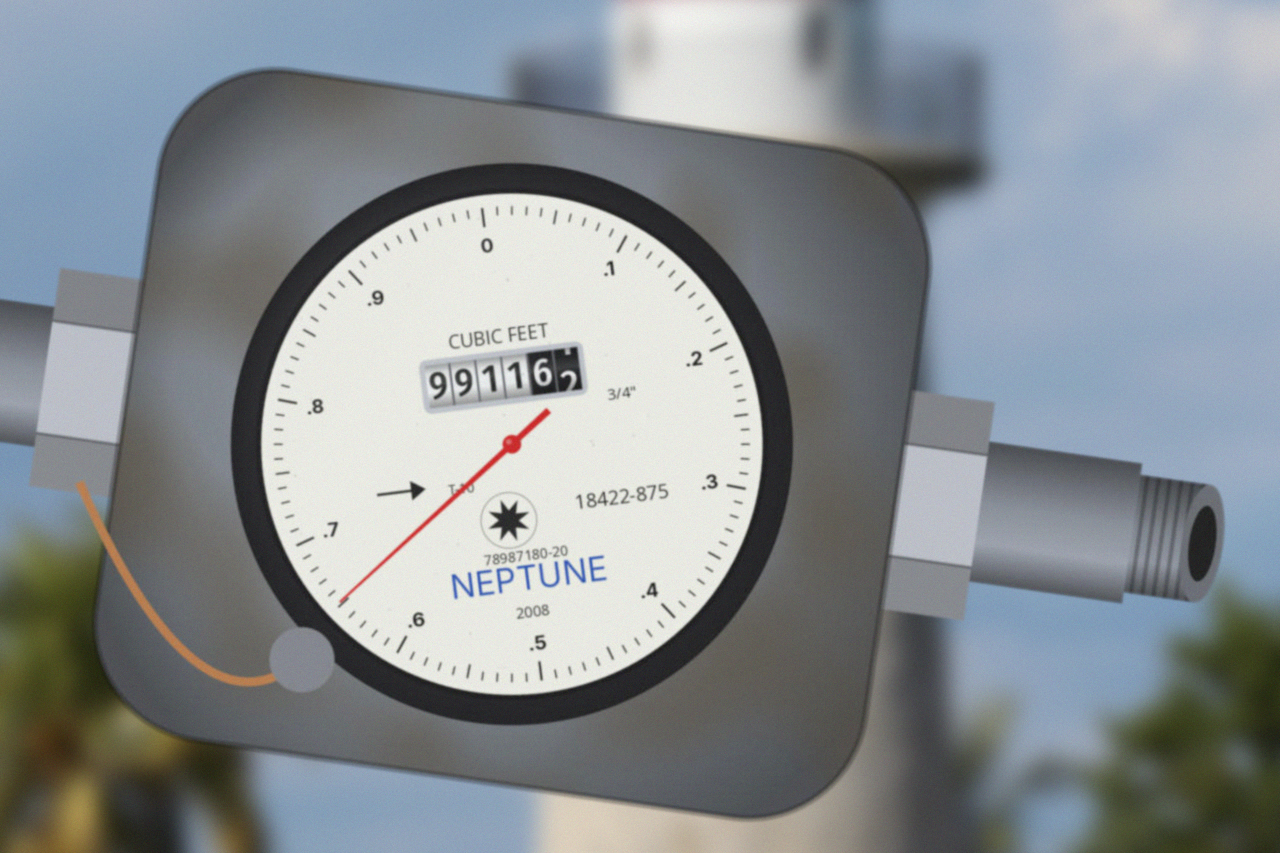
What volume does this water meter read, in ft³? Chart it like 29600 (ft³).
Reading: 991161.65 (ft³)
